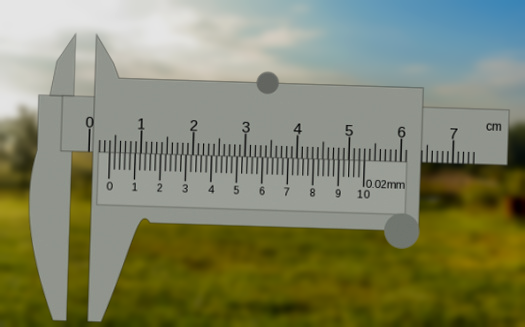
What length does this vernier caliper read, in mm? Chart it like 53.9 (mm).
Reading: 4.0 (mm)
